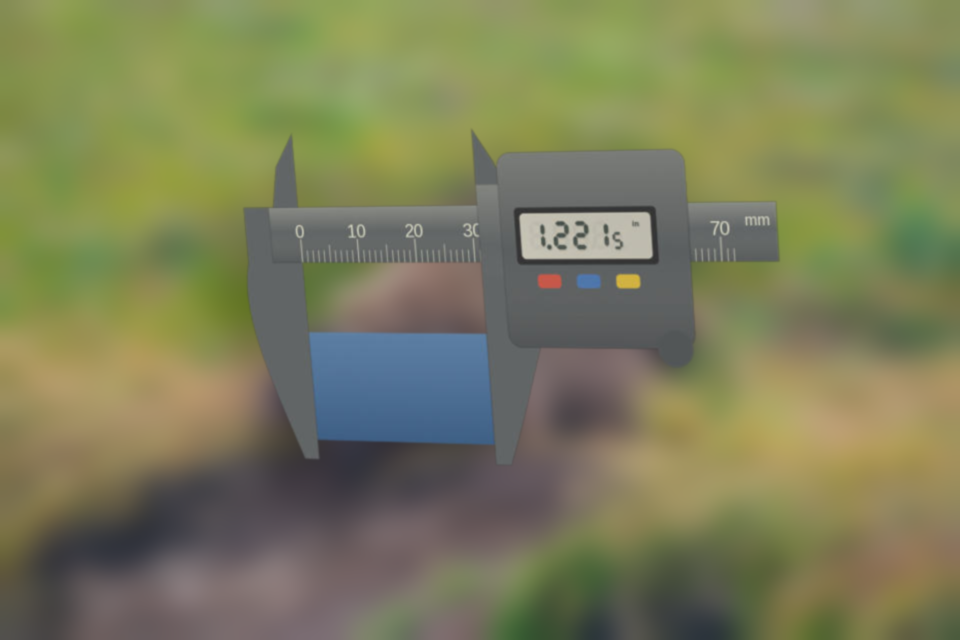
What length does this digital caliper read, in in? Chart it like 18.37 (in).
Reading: 1.2215 (in)
